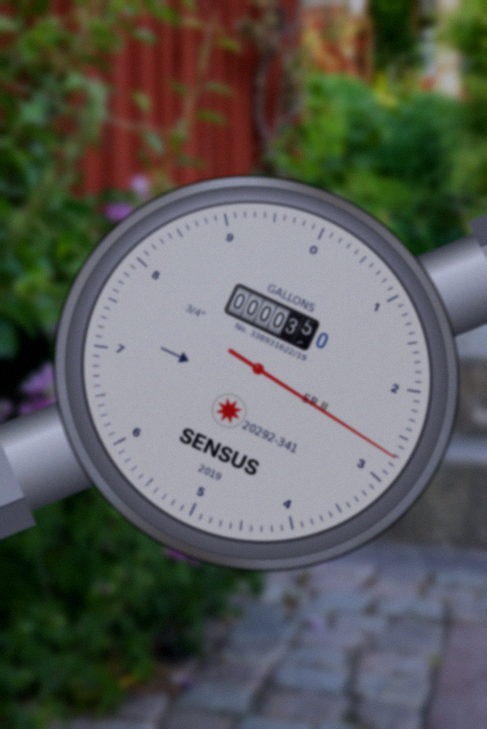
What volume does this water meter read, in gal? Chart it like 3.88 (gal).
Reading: 352.7 (gal)
